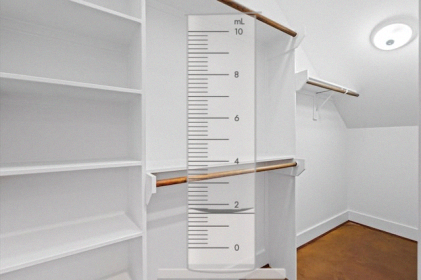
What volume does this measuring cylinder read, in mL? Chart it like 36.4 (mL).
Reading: 1.6 (mL)
